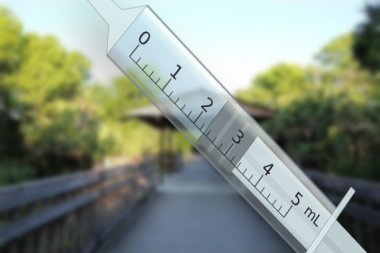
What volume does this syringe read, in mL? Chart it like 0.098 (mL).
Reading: 2.3 (mL)
